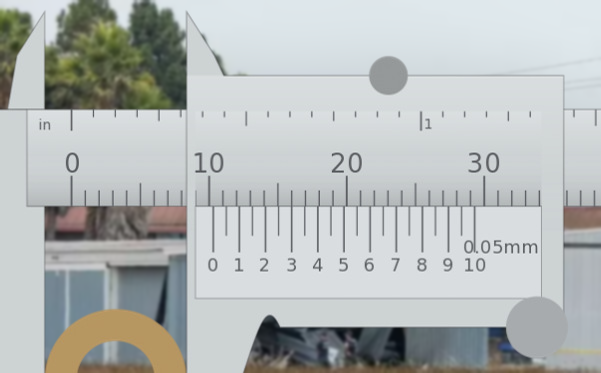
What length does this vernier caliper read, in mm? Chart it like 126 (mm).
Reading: 10.3 (mm)
